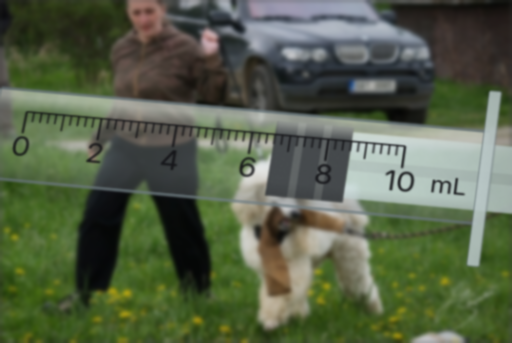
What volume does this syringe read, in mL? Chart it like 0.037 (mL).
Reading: 6.6 (mL)
